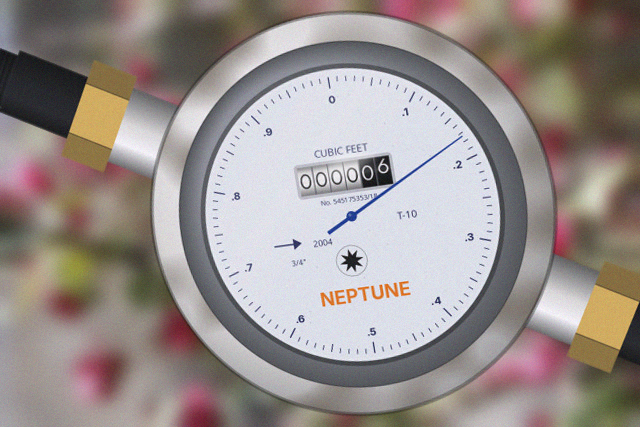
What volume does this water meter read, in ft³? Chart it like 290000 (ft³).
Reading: 6.17 (ft³)
